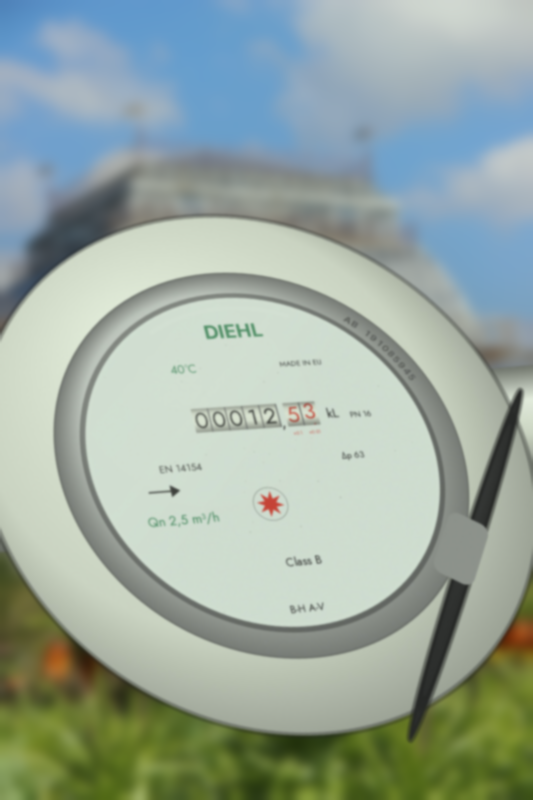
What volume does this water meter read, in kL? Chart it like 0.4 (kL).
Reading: 12.53 (kL)
